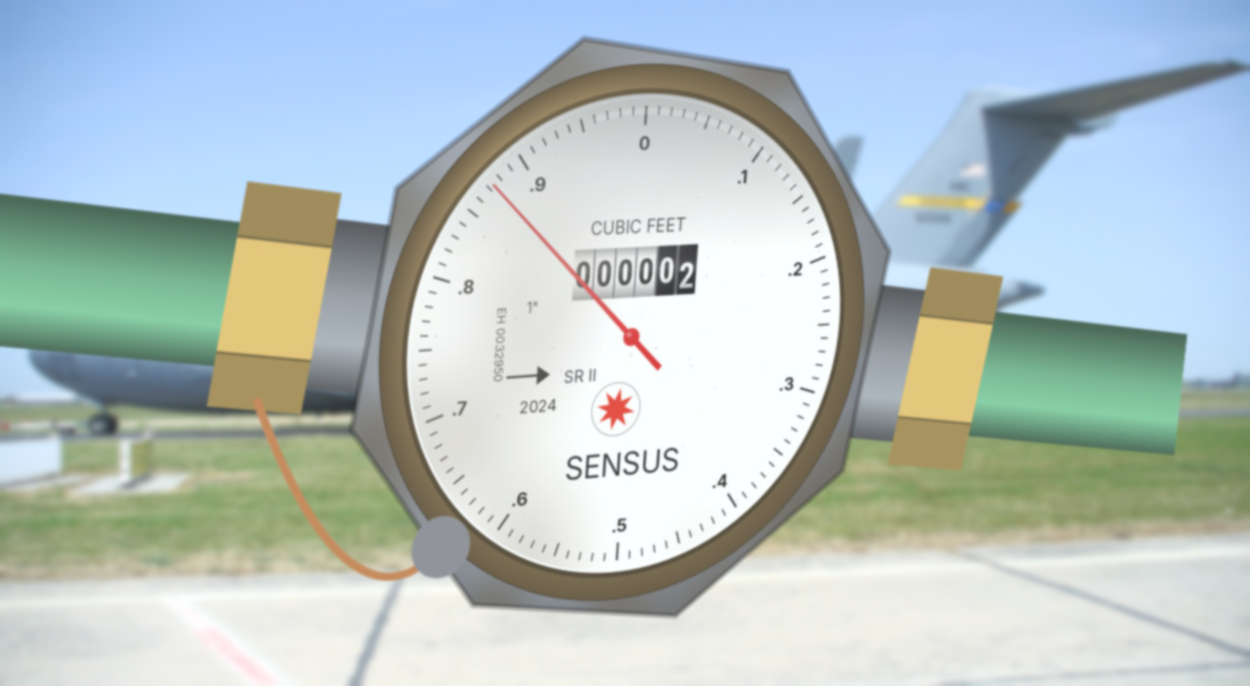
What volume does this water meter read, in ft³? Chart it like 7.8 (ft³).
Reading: 1.87 (ft³)
